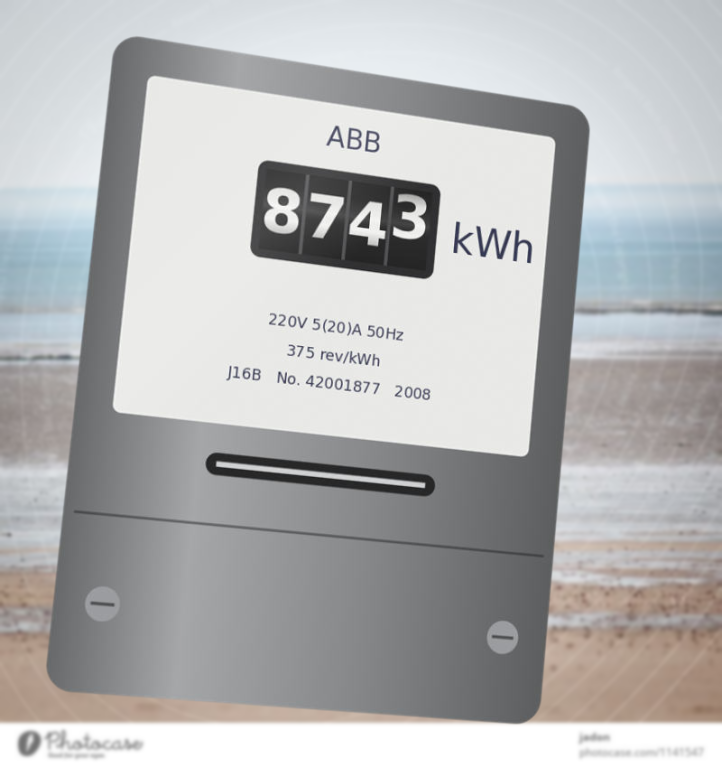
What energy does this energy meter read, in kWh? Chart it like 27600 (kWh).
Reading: 8743 (kWh)
